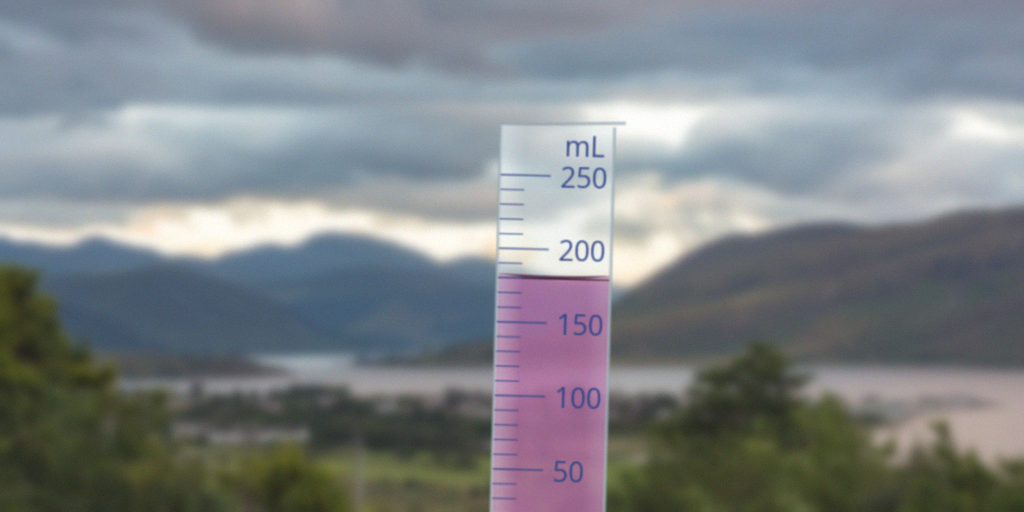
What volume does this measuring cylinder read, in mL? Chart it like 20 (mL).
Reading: 180 (mL)
